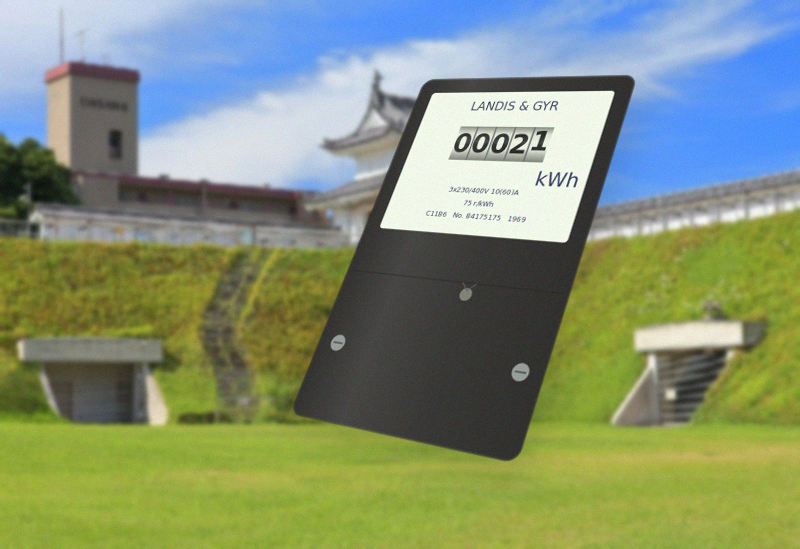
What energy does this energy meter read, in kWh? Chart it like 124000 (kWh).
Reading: 21 (kWh)
